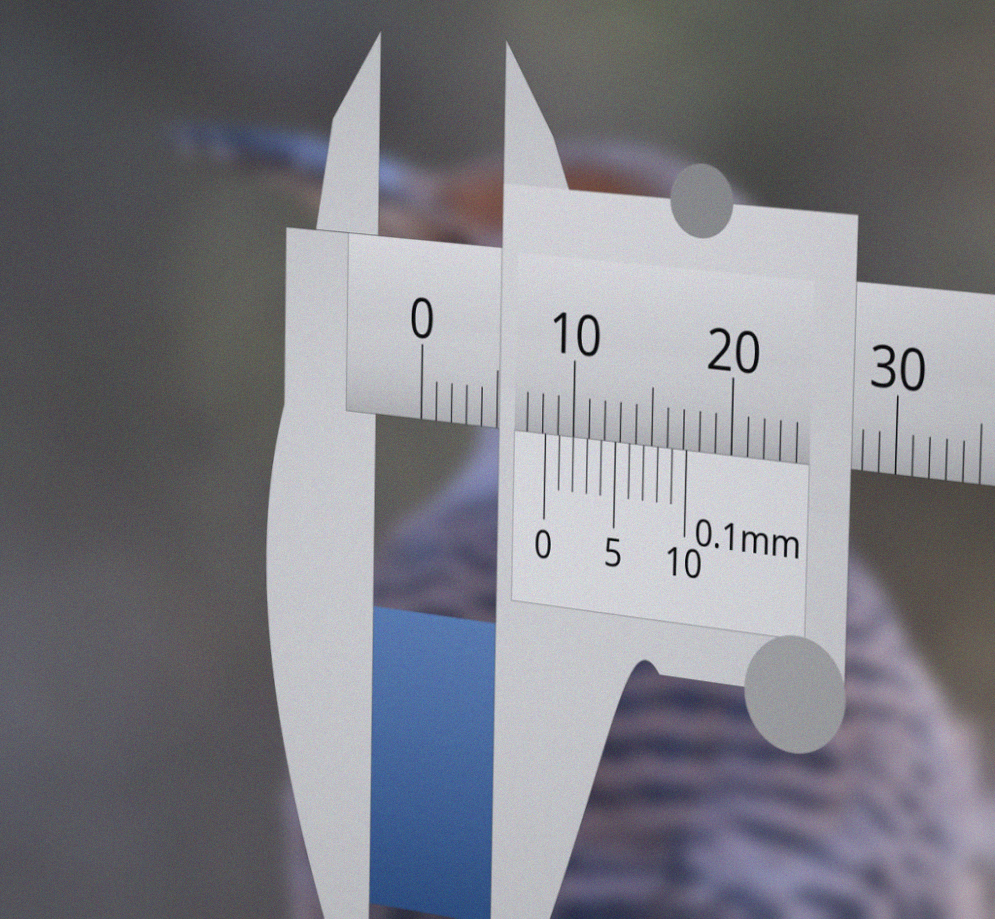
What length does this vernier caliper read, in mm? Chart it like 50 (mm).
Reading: 8.2 (mm)
